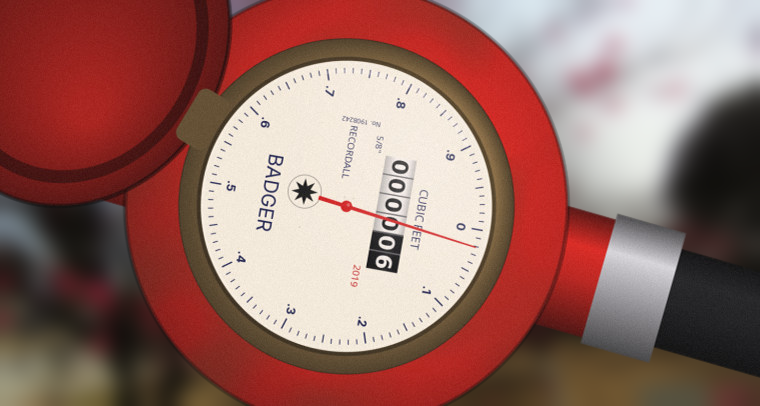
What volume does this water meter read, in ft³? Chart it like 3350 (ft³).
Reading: 6.02 (ft³)
